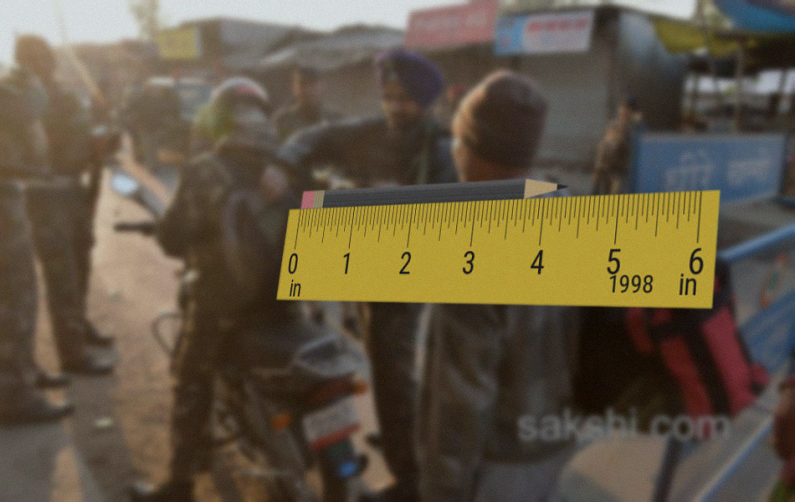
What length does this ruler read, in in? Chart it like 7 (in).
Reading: 4.3125 (in)
